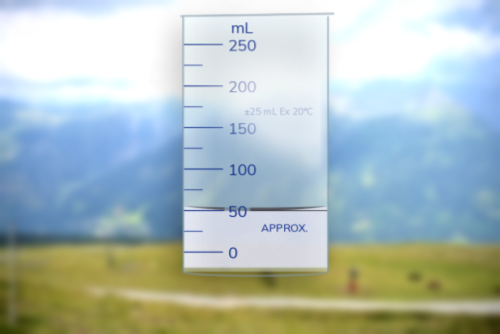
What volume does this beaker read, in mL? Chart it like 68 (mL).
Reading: 50 (mL)
